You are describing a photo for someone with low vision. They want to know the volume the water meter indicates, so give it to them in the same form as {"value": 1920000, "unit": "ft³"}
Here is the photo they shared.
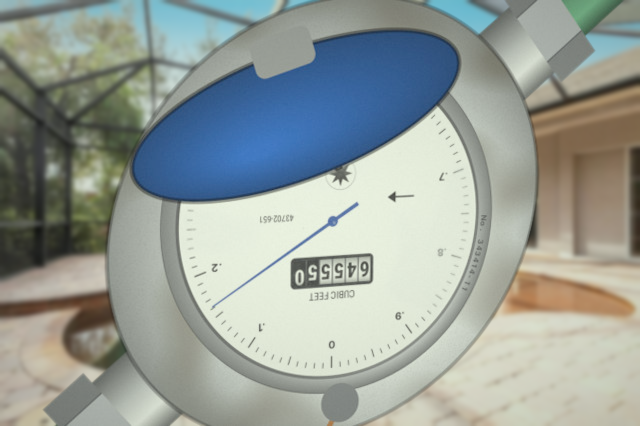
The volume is {"value": 645550.16, "unit": "ft³"}
